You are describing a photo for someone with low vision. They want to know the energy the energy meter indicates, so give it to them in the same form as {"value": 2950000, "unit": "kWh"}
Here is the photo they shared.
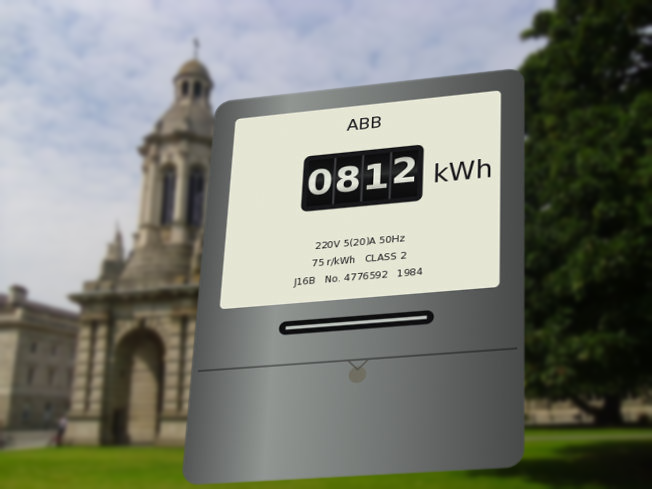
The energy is {"value": 812, "unit": "kWh"}
